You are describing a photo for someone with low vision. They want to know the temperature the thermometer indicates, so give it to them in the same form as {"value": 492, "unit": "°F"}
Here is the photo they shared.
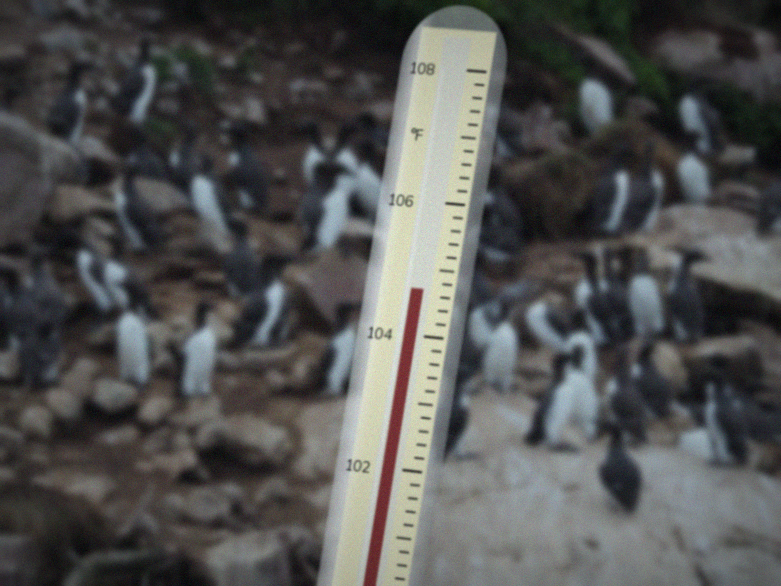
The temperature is {"value": 104.7, "unit": "°F"}
